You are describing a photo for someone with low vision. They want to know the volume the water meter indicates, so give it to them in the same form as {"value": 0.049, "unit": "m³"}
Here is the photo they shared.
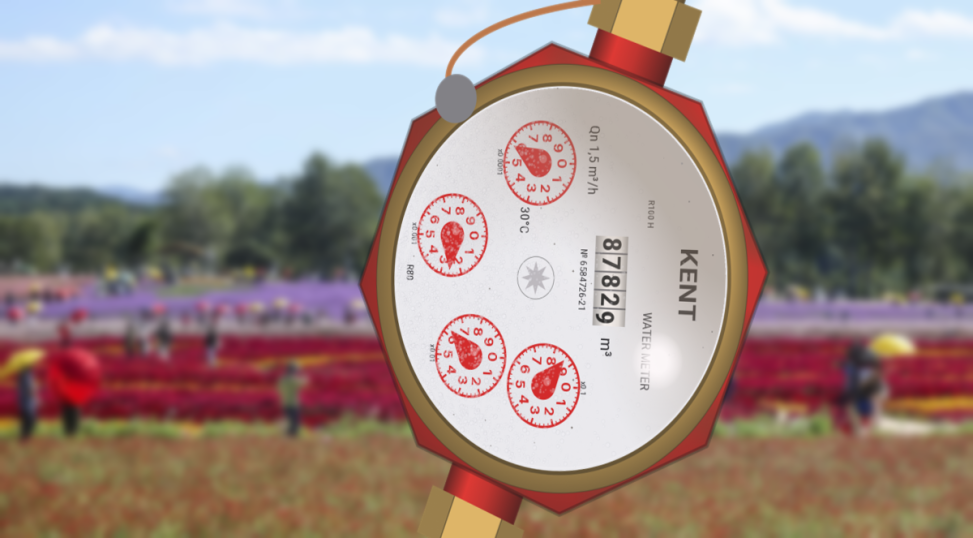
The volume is {"value": 87828.8625, "unit": "m³"}
